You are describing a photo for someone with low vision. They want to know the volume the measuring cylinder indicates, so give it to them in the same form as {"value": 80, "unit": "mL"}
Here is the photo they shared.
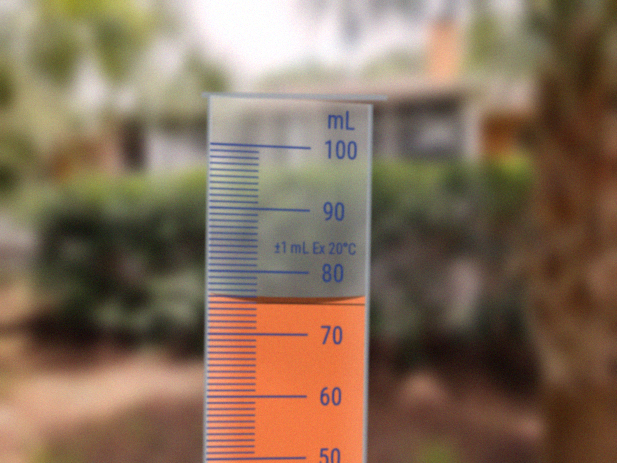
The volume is {"value": 75, "unit": "mL"}
